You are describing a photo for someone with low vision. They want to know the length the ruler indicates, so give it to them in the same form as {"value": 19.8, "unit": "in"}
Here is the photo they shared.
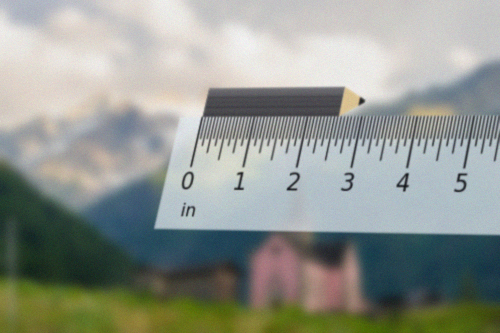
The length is {"value": 3, "unit": "in"}
